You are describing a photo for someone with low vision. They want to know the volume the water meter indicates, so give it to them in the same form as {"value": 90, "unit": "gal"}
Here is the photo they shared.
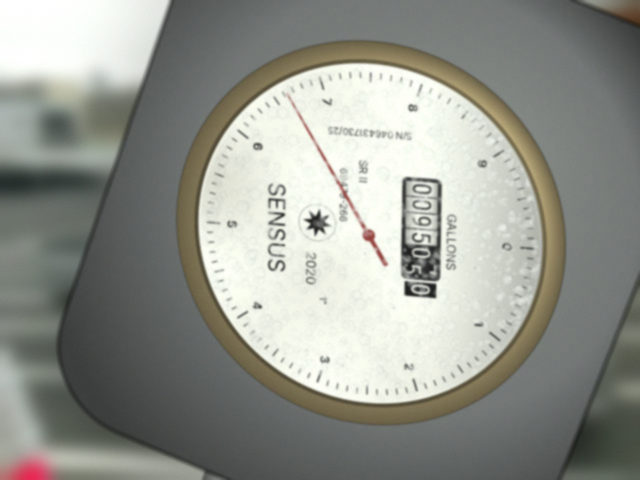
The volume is {"value": 95046.6, "unit": "gal"}
